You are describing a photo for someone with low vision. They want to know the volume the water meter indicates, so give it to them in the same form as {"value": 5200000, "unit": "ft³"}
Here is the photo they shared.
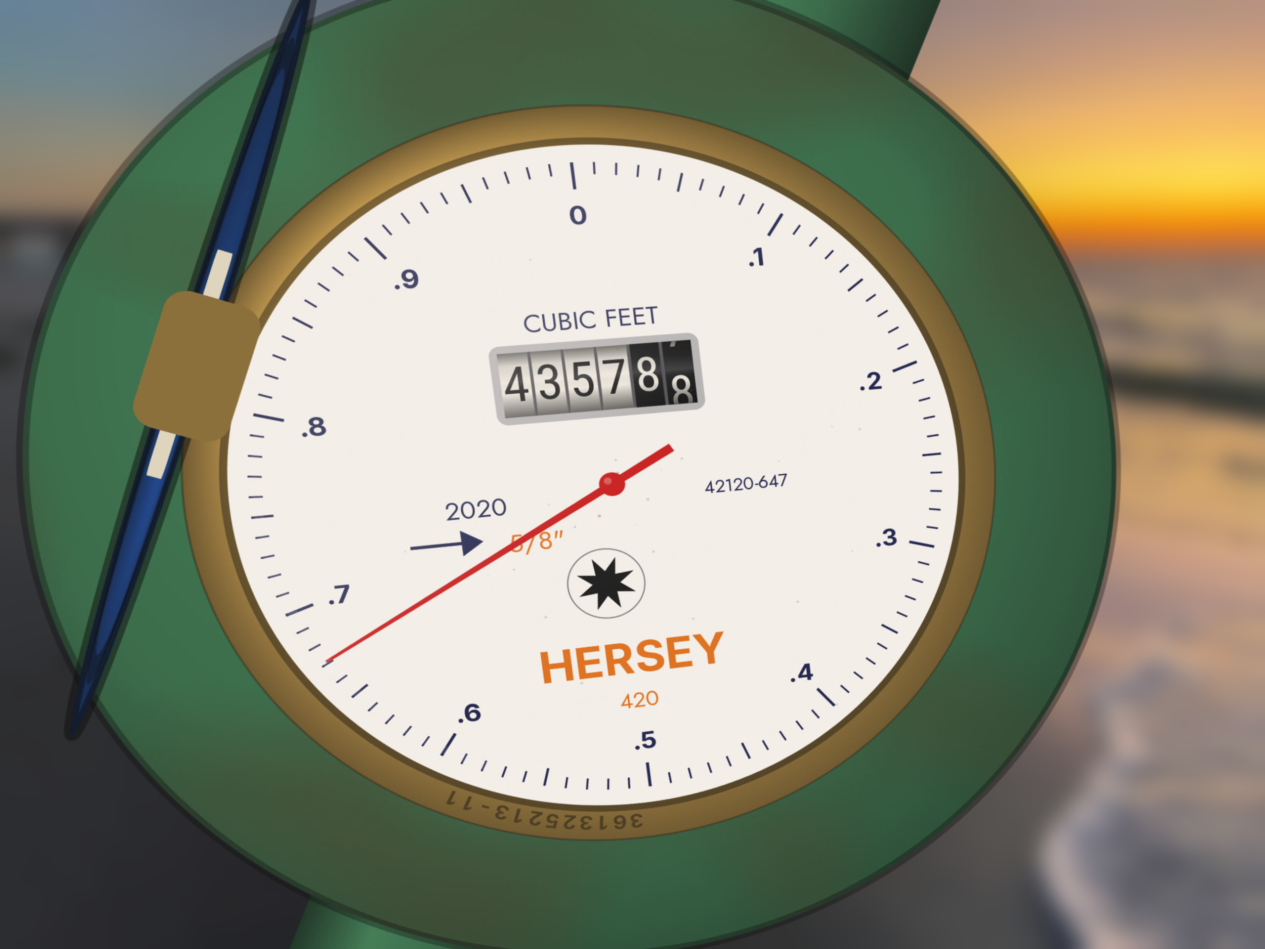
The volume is {"value": 435787.67, "unit": "ft³"}
